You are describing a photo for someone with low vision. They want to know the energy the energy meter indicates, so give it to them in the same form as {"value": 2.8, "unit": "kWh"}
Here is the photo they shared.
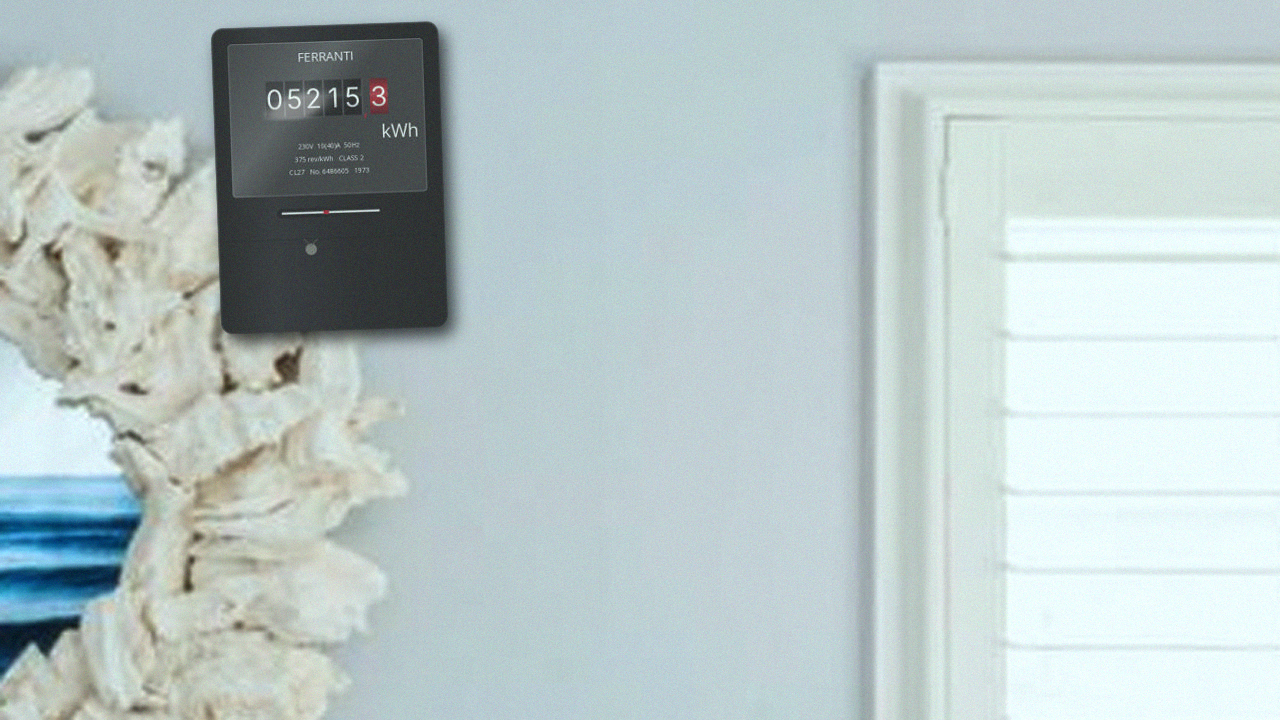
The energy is {"value": 5215.3, "unit": "kWh"}
